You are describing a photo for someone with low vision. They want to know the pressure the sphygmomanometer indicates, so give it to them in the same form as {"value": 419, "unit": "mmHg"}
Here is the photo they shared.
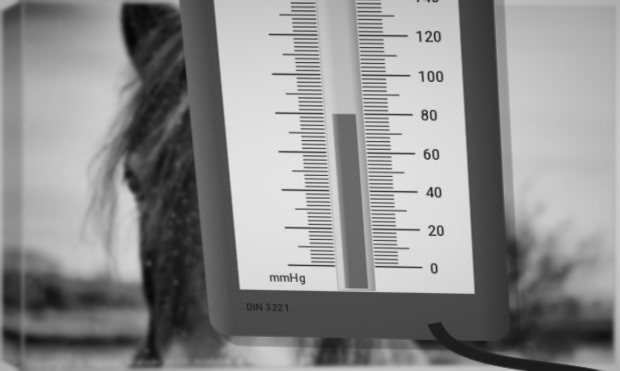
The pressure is {"value": 80, "unit": "mmHg"}
